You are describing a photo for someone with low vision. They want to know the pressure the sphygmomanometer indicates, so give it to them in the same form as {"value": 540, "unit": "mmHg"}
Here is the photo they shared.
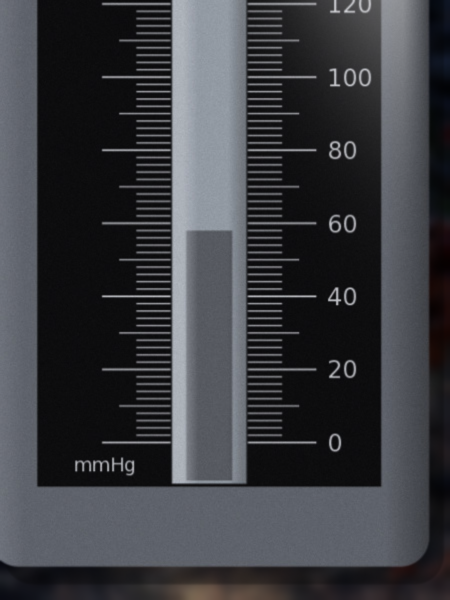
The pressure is {"value": 58, "unit": "mmHg"}
